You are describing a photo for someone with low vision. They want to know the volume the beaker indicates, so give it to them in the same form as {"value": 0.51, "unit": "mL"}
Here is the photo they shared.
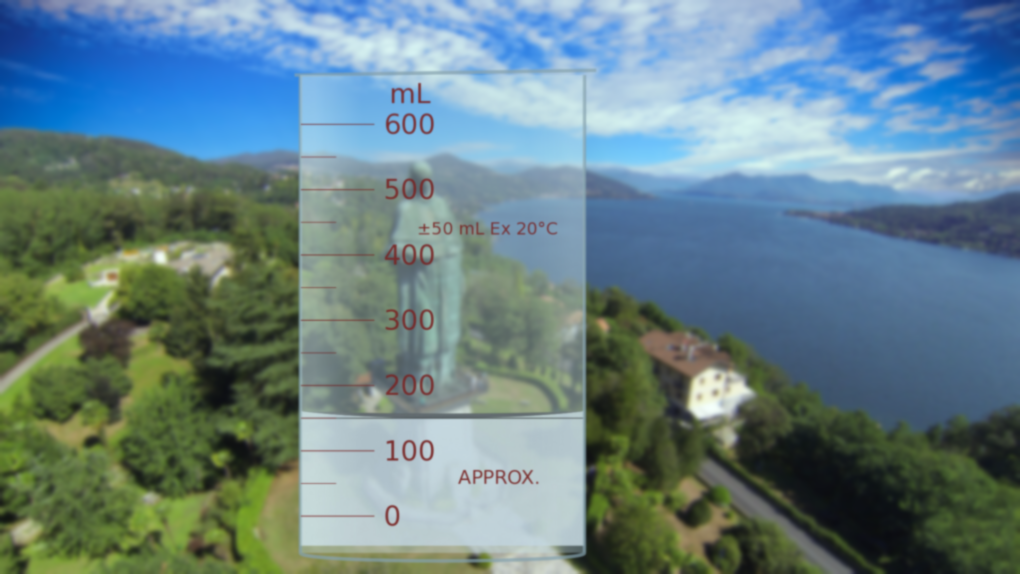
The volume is {"value": 150, "unit": "mL"}
